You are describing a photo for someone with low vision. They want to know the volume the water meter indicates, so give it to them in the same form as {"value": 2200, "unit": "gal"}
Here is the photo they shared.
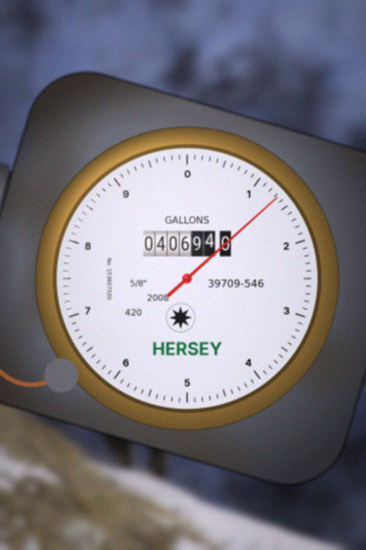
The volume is {"value": 406941.3, "unit": "gal"}
